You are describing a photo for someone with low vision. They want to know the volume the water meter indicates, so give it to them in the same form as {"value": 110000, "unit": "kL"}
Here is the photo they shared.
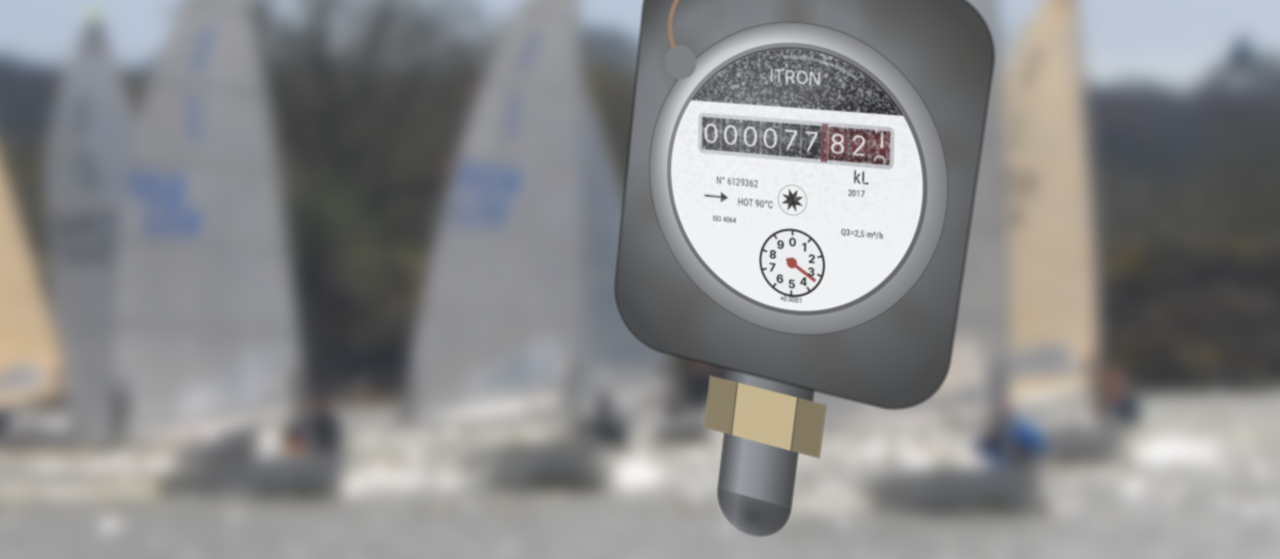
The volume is {"value": 77.8213, "unit": "kL"}
